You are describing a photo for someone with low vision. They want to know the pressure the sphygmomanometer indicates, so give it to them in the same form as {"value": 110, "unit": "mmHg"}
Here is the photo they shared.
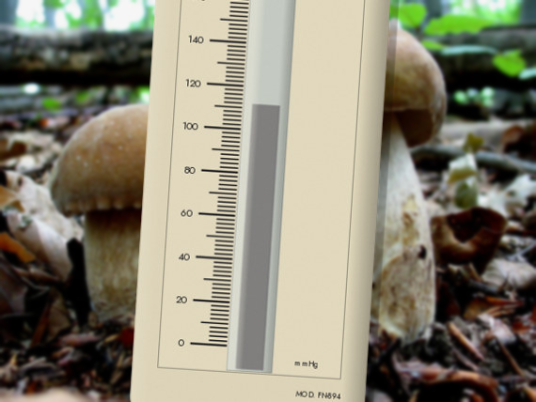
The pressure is {"value": 112, "unit": "mmHg"}
